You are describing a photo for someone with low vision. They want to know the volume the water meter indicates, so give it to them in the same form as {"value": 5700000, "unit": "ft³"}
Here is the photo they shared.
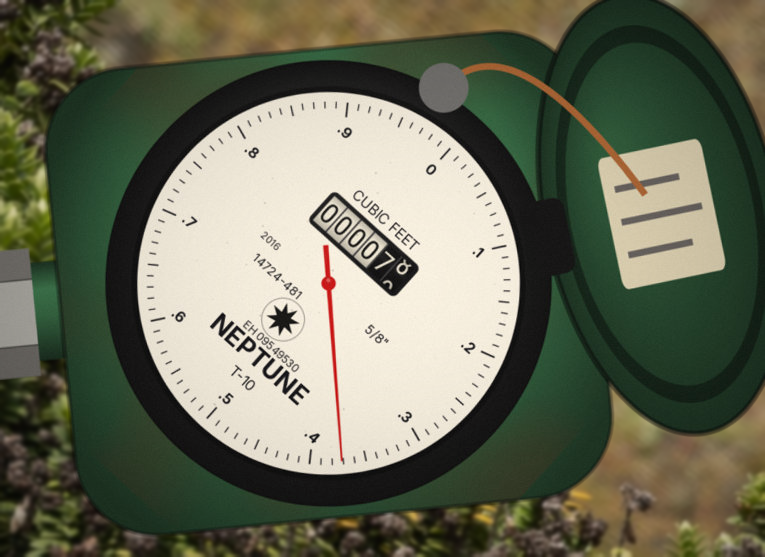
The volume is {"value": 78.37, "unit": "ft³"}
